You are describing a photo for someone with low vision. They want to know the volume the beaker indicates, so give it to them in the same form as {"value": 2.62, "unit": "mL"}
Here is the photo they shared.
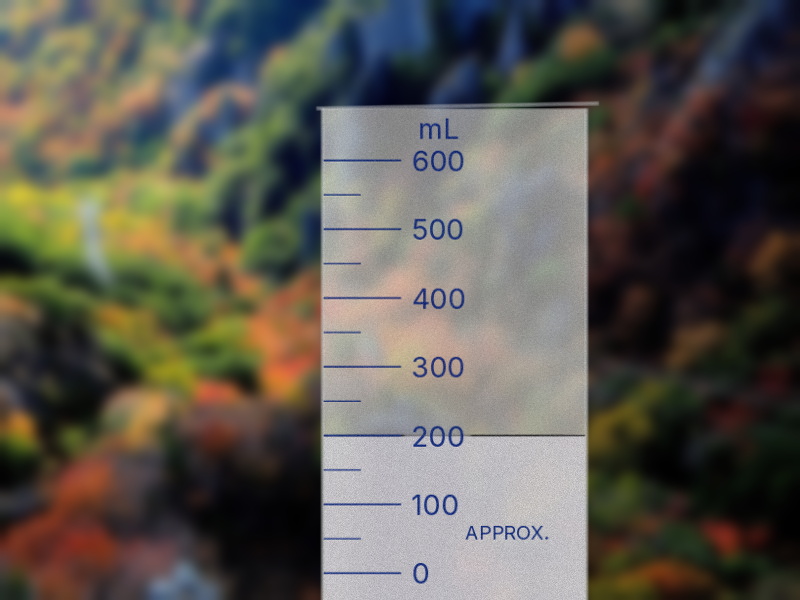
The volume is {"value": 200, "unit": "mL"}
